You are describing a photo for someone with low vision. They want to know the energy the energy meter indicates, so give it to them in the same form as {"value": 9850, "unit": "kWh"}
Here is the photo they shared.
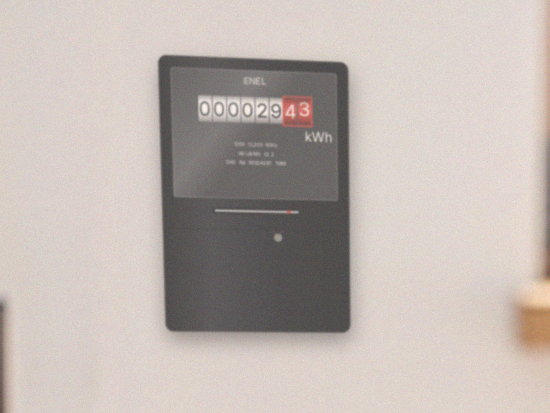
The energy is {"value": 29.43, "unit": "kWh"}
